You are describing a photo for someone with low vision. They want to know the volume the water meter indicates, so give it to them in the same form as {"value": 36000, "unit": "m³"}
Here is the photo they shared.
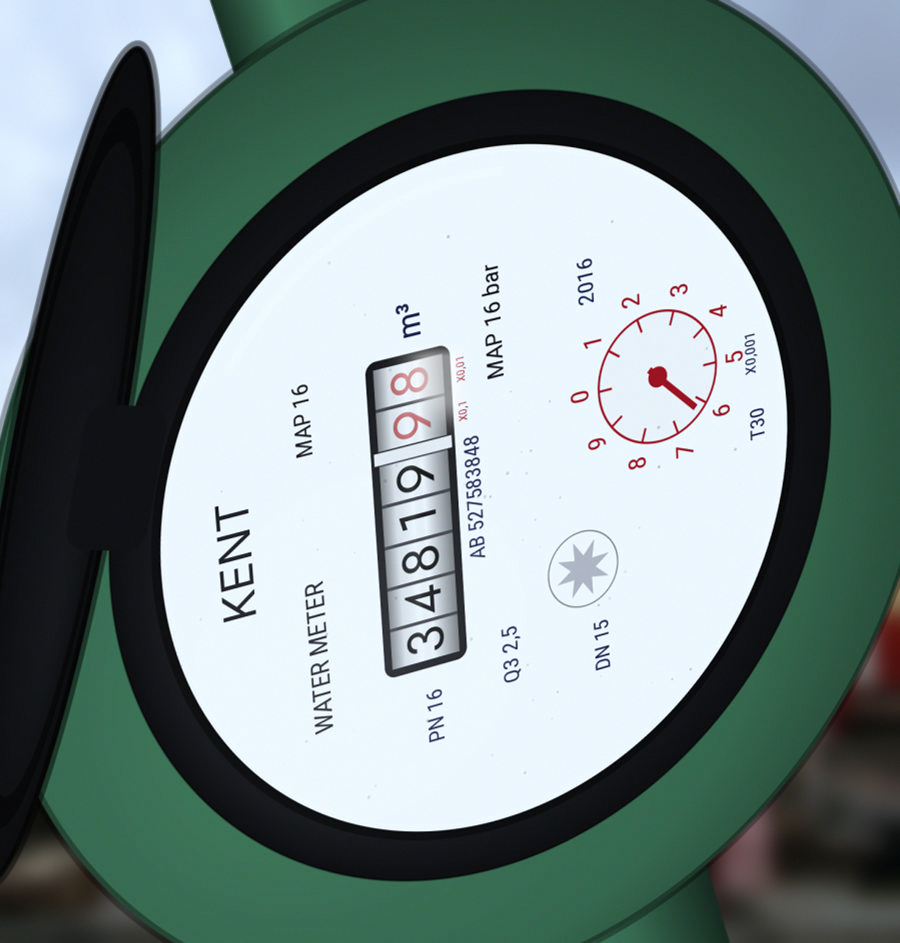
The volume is {"value": 34819.986, "unit": "m³"}
